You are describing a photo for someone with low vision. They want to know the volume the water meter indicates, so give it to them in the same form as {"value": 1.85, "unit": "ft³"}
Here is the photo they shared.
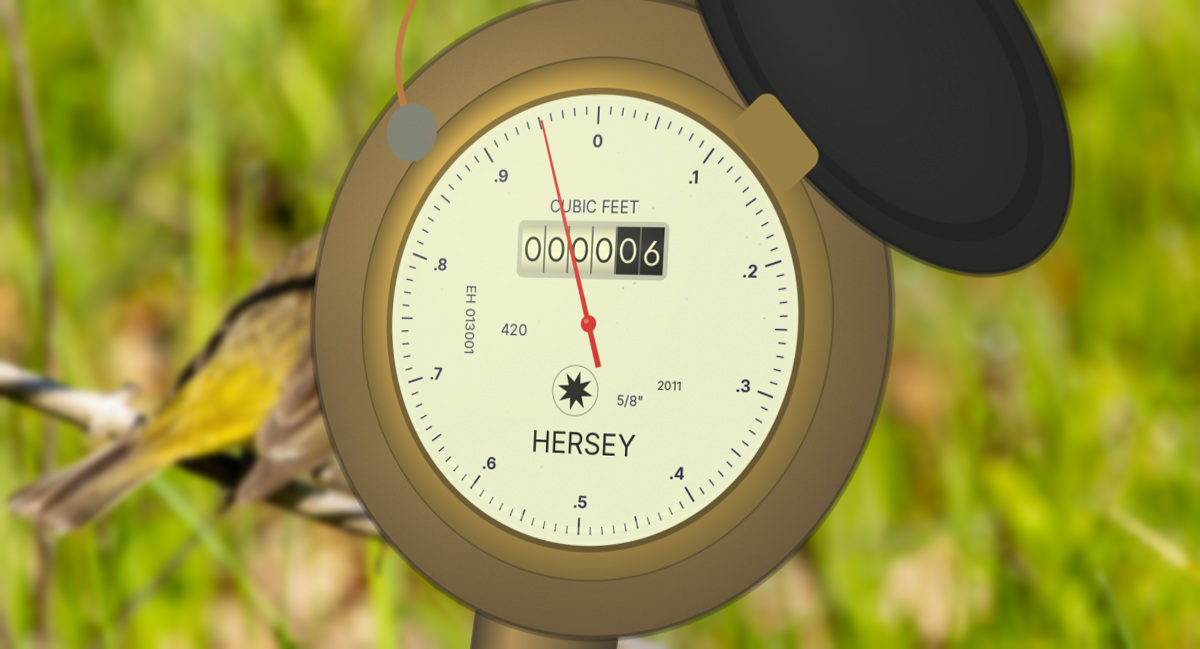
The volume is {"value": 5.95, "unit": "ft³"}
